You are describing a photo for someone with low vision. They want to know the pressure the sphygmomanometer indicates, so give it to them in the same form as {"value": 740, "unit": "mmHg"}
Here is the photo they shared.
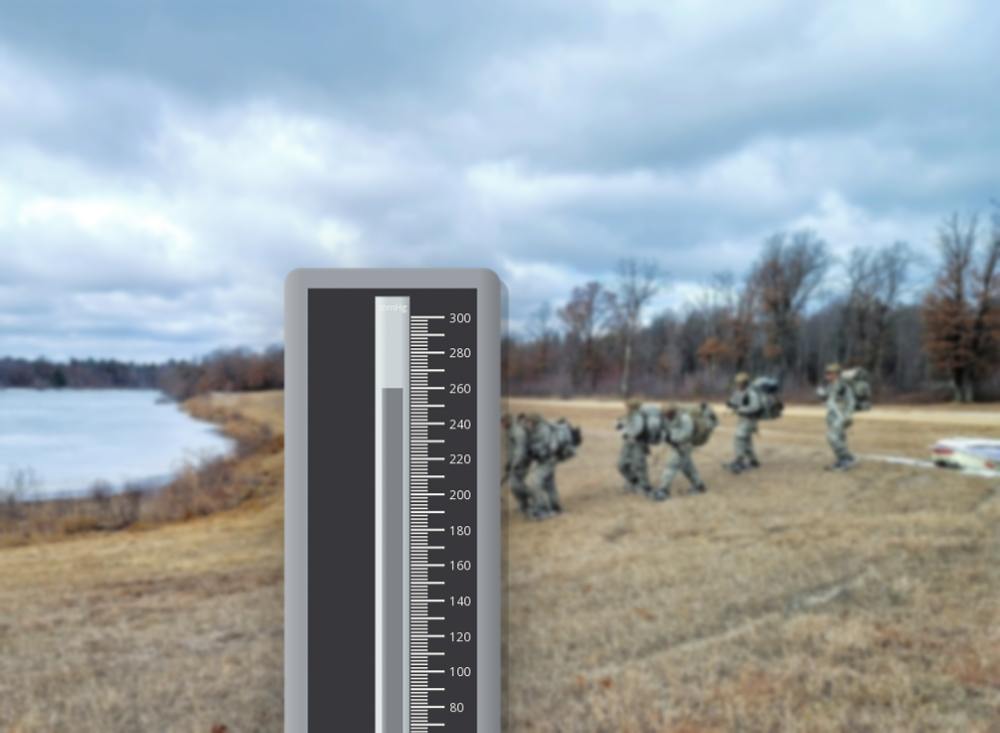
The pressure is {"value": 260, "unit": "mmHg"}
